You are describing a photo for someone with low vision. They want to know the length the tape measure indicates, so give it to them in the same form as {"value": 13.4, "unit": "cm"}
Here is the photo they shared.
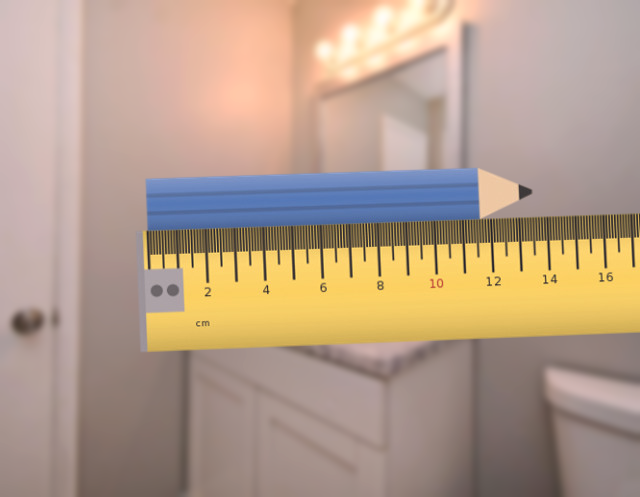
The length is {"value": 13.5, "unit": "cm"}
